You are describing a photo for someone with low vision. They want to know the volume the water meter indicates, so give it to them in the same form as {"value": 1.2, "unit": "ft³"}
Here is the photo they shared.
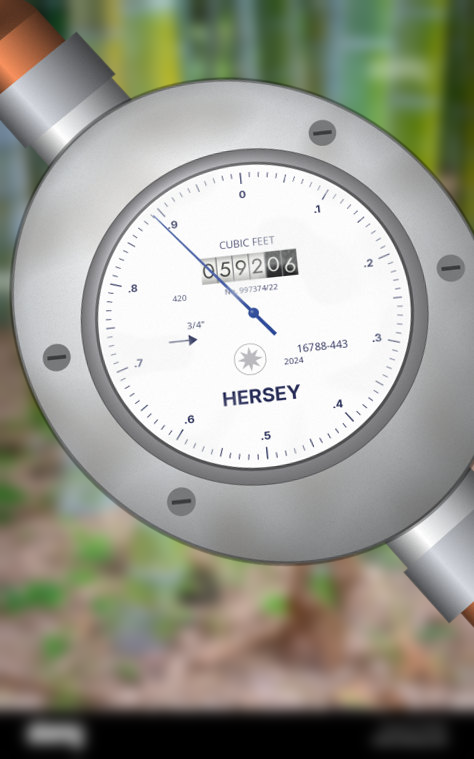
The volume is {"value": 59205.89, "unit": "ft³"}
